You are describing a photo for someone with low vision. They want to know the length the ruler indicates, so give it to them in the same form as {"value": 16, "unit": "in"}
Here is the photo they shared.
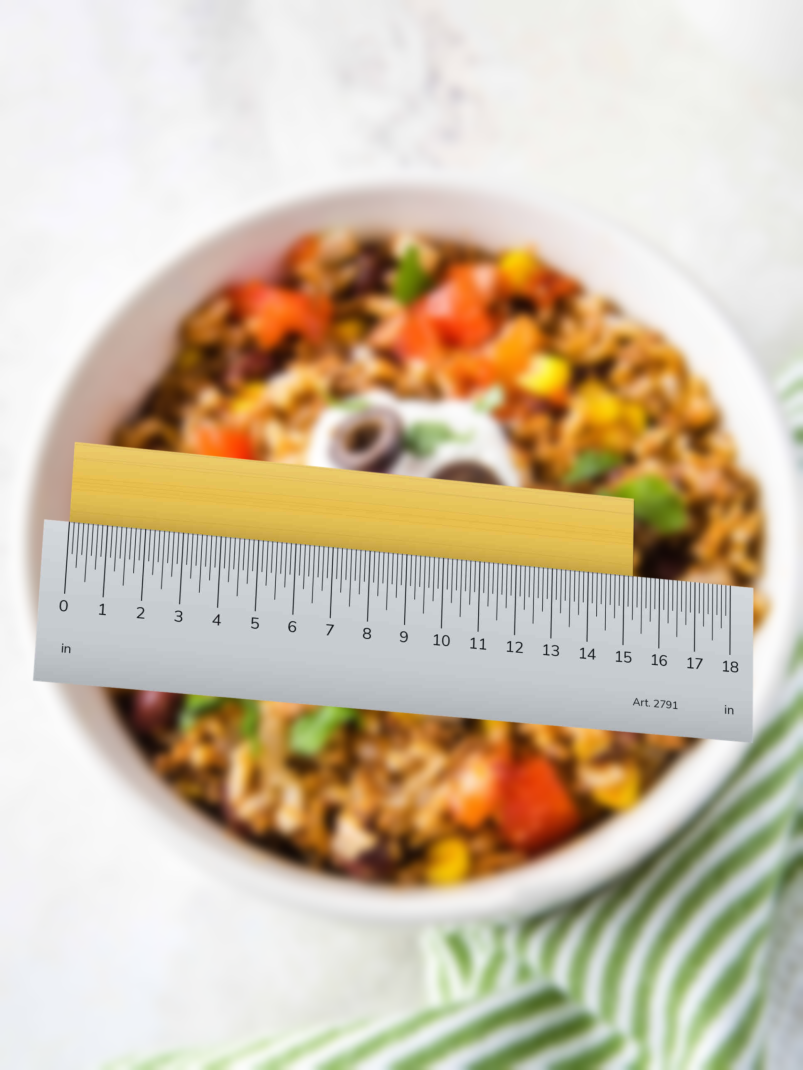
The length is {"value": 15.25, "unit": "in"}
